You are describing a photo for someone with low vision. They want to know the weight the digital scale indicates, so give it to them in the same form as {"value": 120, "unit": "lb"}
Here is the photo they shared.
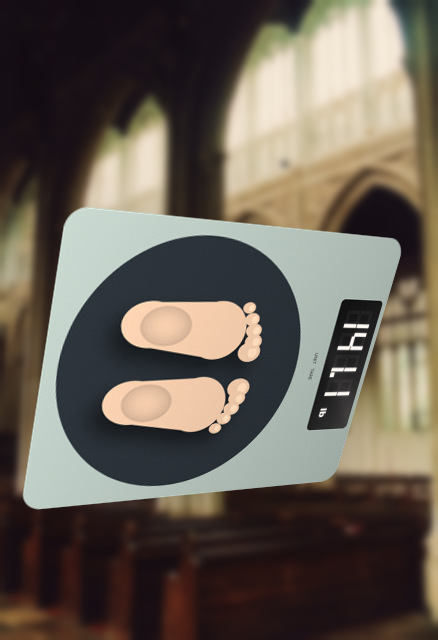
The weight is {"value": 141.1, "unit": "lb"}
